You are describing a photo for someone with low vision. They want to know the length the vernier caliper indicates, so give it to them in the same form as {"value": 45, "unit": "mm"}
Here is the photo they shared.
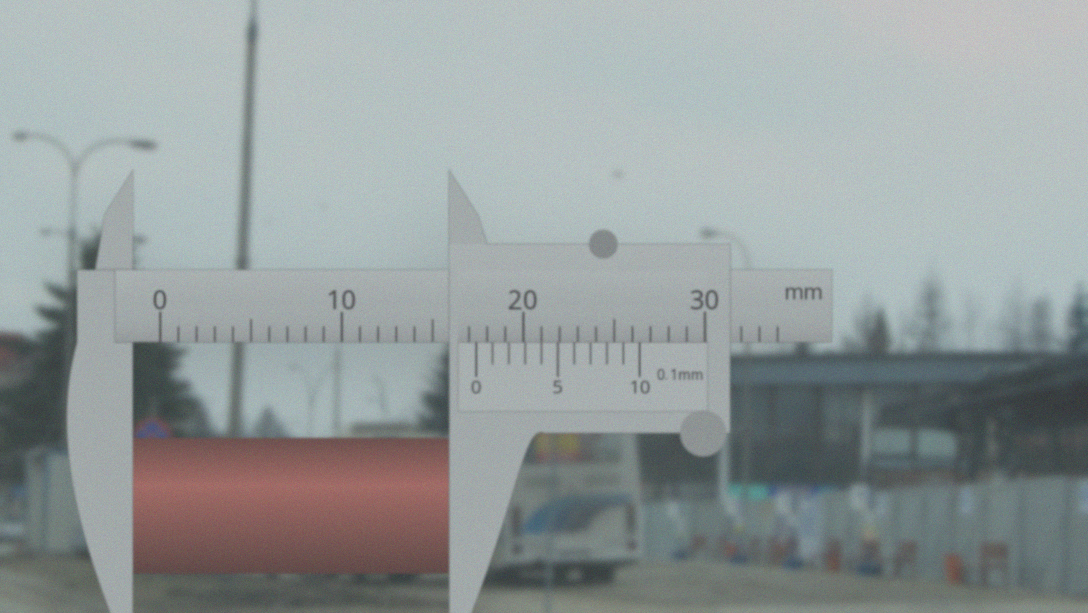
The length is {"value": 17.4, "unit": "mm"}
